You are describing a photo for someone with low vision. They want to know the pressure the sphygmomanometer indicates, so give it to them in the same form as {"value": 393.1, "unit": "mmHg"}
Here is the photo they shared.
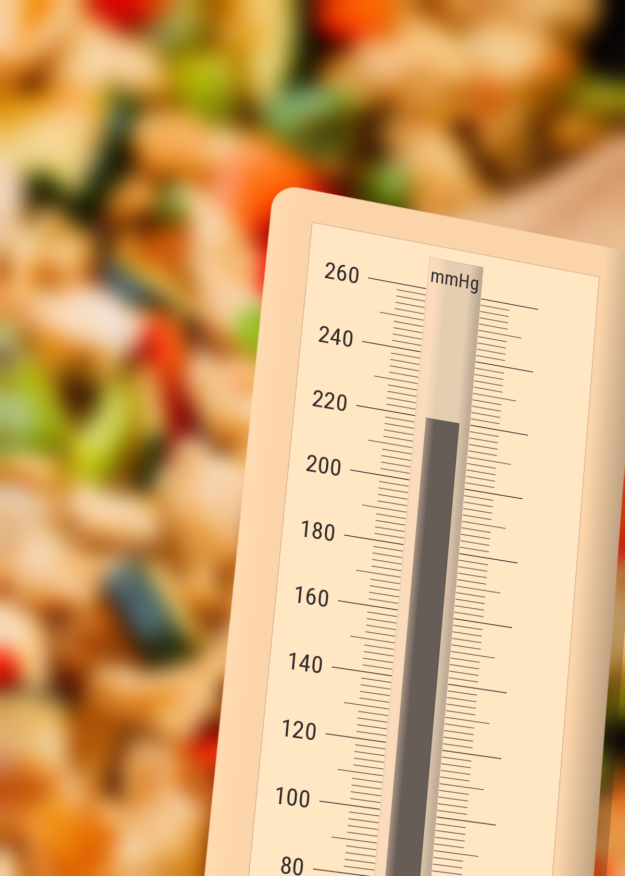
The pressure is {"value": 220, "unit": "mmHg"}
